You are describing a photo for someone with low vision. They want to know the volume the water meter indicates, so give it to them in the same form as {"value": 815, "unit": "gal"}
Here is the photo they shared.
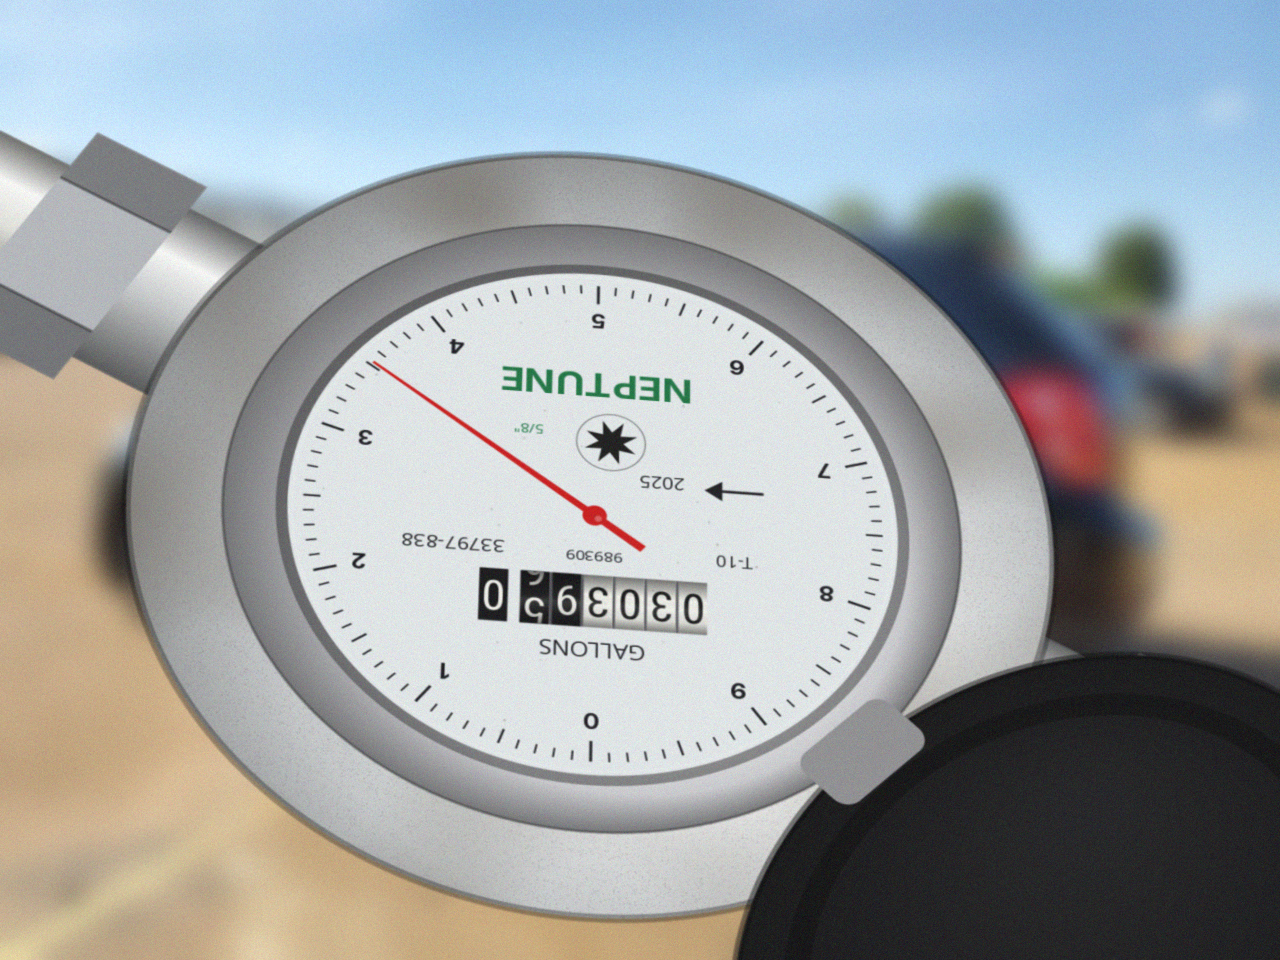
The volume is {"value": 303953.5, "unit": "gal"}
